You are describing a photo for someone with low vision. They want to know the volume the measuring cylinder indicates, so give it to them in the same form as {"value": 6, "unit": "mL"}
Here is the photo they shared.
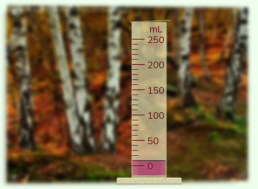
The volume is {"value": 10, "unit": "mL"}
